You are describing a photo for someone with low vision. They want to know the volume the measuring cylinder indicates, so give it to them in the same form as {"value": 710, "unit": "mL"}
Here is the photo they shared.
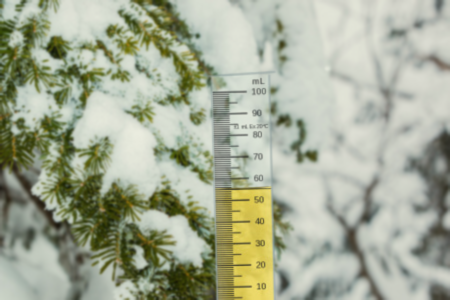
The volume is {"value": 55, "unit": "mL"}
